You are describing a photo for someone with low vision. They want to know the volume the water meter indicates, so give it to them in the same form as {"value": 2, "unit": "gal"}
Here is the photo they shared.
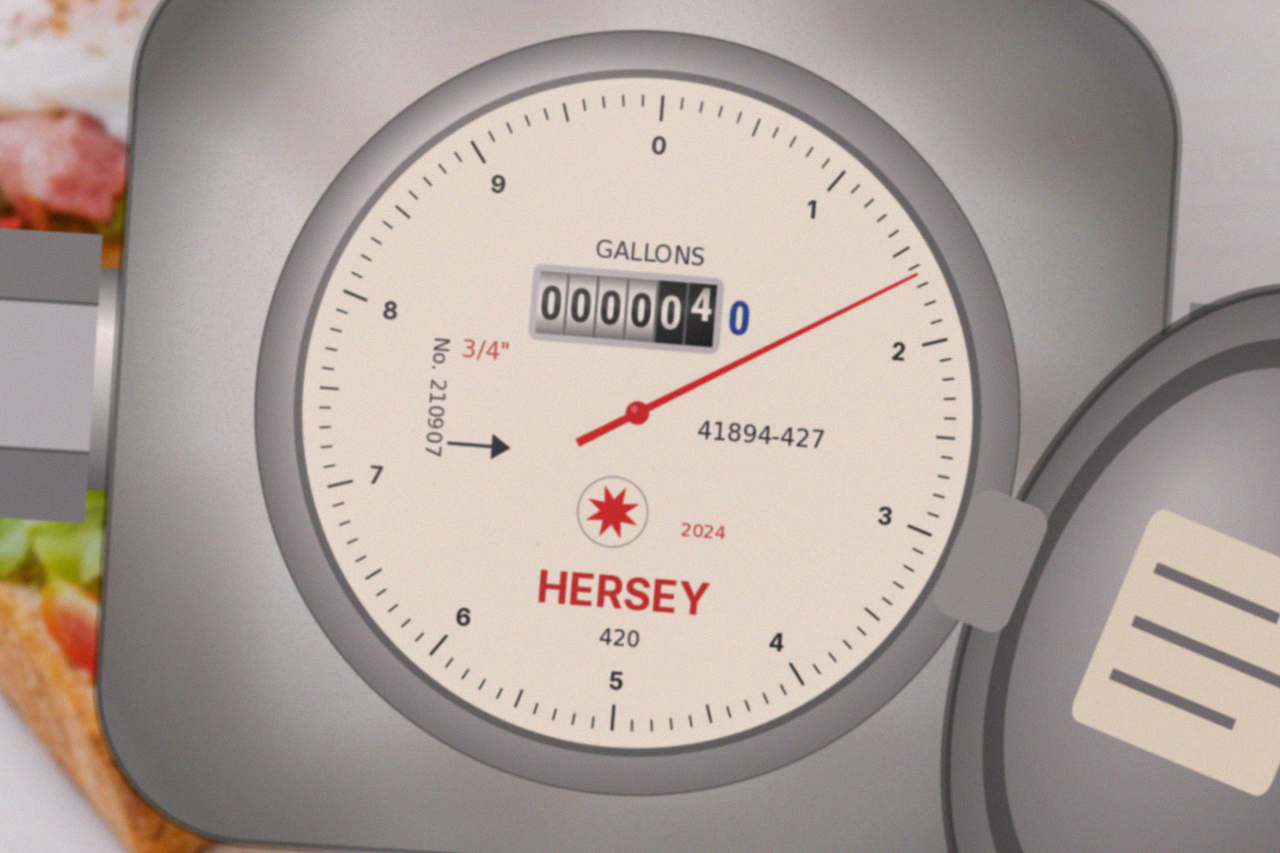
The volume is {"value": 41.6, "unit": "gal"}
